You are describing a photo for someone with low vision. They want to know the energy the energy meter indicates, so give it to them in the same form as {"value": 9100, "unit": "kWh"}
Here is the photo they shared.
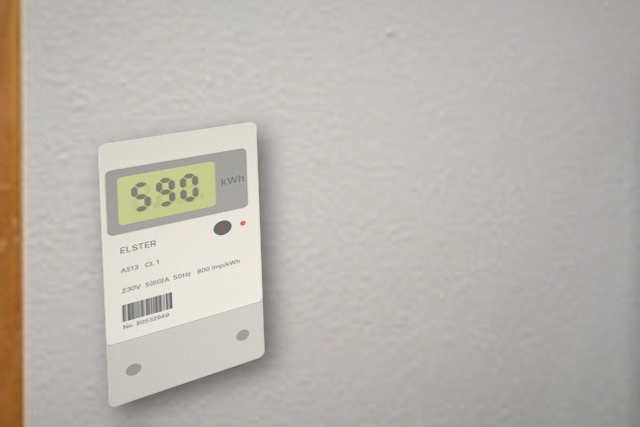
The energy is {"value": 590, "unit": "kWh"}
